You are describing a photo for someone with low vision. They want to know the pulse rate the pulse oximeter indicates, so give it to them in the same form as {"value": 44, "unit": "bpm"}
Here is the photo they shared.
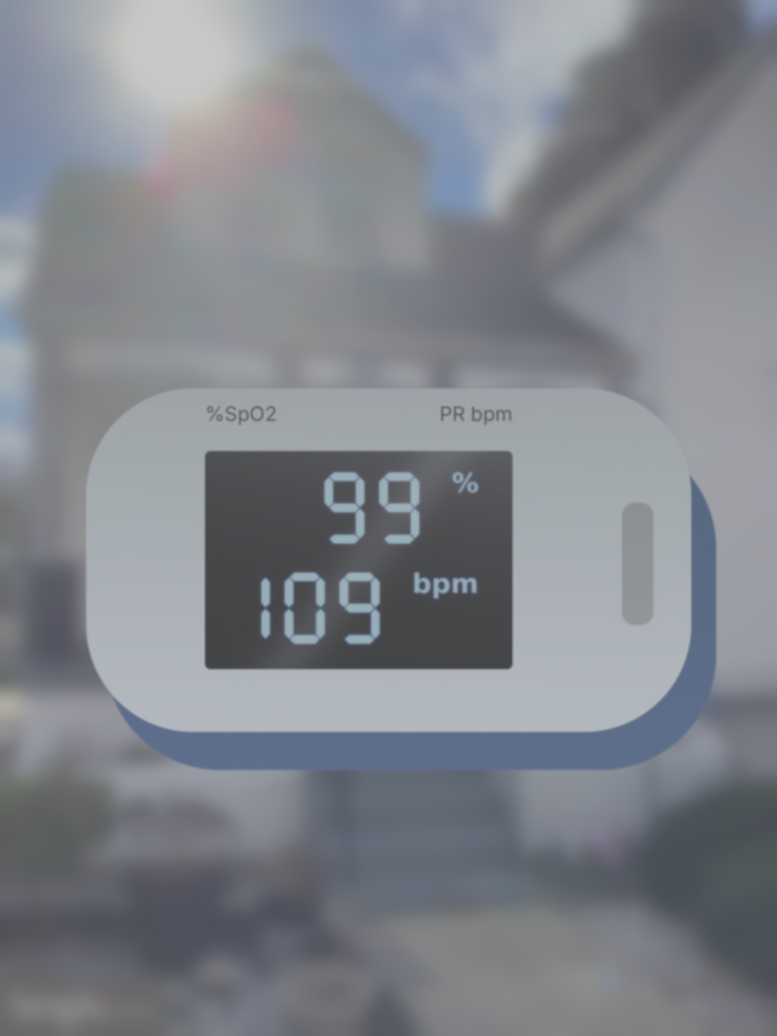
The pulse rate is {"value": 109, "unit": "bpm"}
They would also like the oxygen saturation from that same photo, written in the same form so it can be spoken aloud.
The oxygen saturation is {"value": 99, "unit": "%"}
